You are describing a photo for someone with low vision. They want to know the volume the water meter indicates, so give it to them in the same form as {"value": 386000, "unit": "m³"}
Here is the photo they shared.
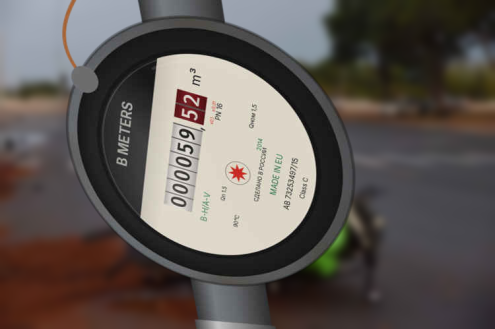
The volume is {"value": 59.52, "unit": "m³"}
